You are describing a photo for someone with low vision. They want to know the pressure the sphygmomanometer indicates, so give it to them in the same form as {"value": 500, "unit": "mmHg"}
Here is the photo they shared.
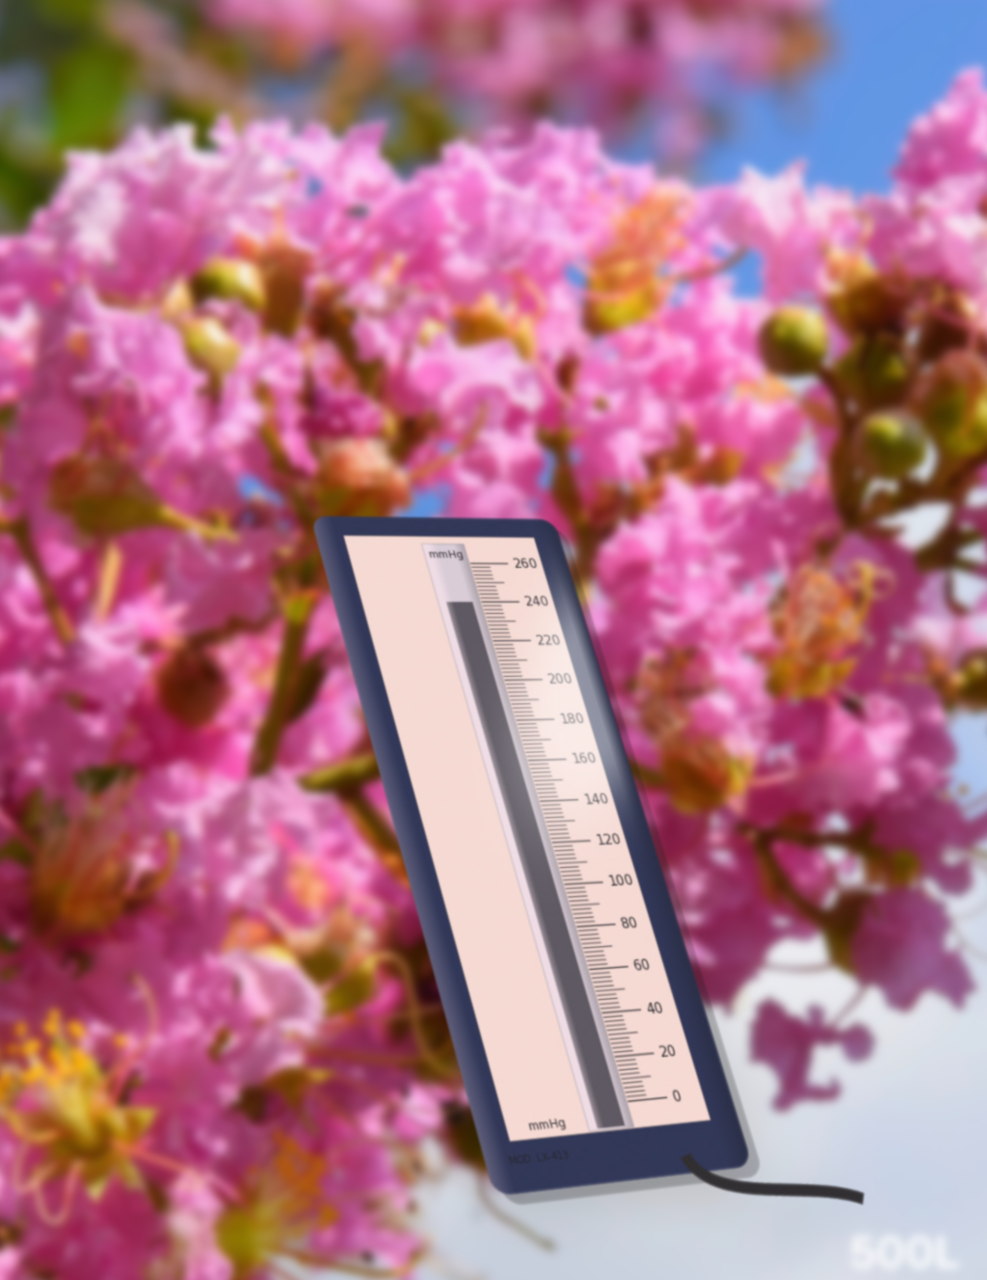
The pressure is {"value": 240, "unit": "mmHg"}
